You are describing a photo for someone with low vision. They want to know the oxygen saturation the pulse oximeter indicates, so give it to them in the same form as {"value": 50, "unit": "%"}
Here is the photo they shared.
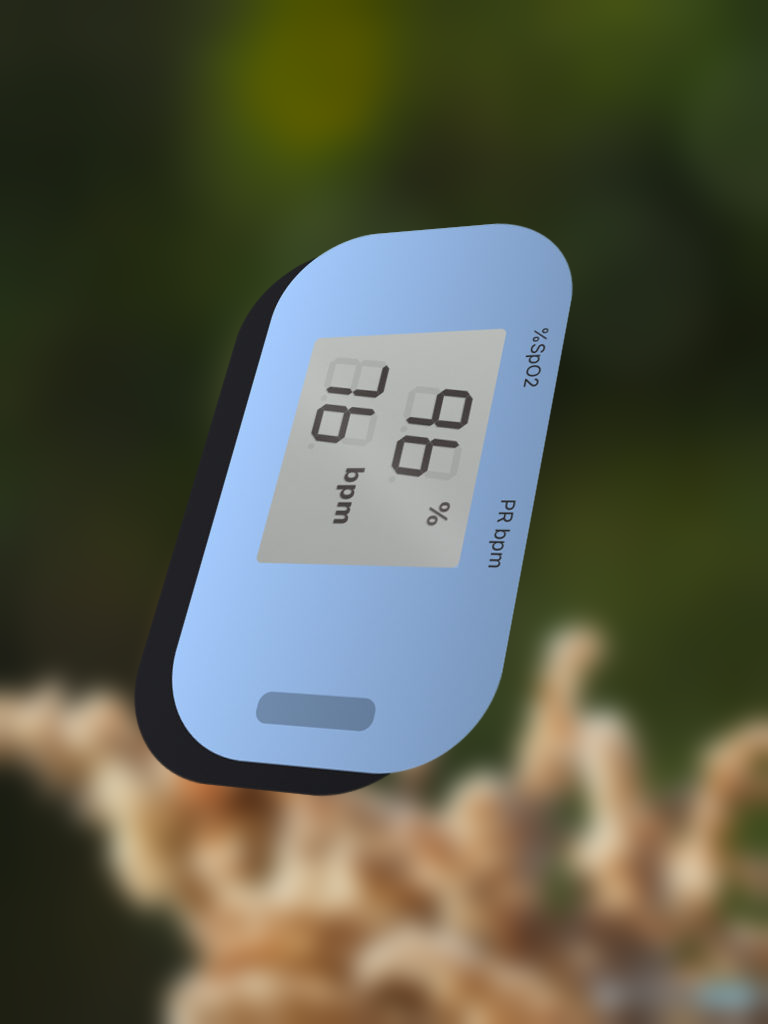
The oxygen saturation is {"value": 96, "unit": "%"}
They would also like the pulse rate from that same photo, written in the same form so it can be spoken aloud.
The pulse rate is {"value": 76, "unit": "bpm"}
